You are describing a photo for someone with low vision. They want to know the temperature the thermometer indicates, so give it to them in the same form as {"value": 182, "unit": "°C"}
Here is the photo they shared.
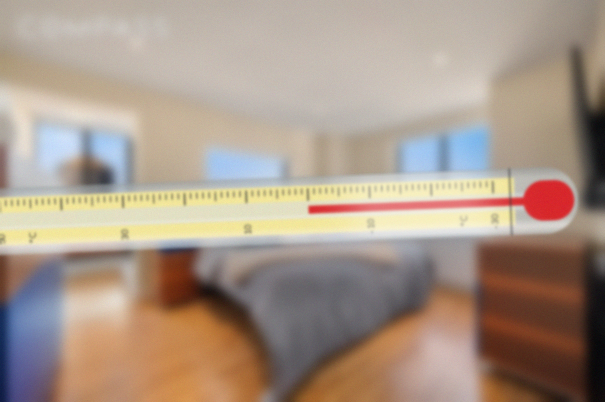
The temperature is {"value": 0, "unit": "°C"}
